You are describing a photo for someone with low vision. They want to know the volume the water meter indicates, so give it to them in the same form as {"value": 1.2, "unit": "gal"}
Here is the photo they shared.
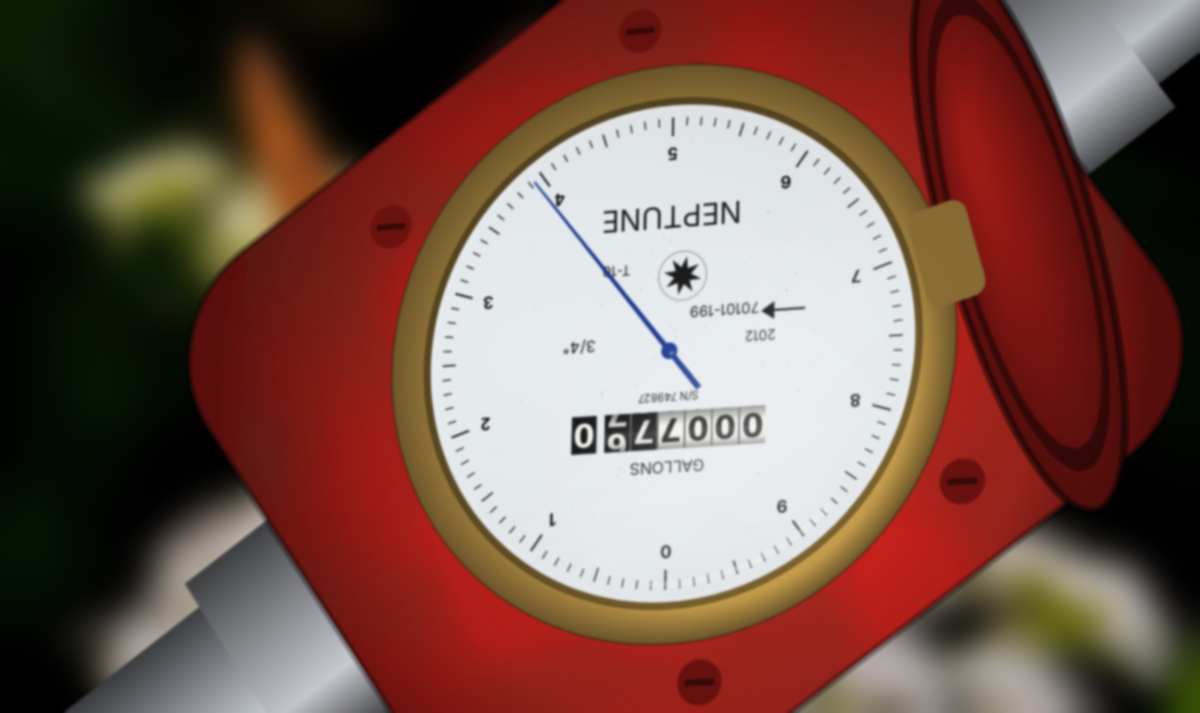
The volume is {"value": 7763.9, "unit": "gal"}
